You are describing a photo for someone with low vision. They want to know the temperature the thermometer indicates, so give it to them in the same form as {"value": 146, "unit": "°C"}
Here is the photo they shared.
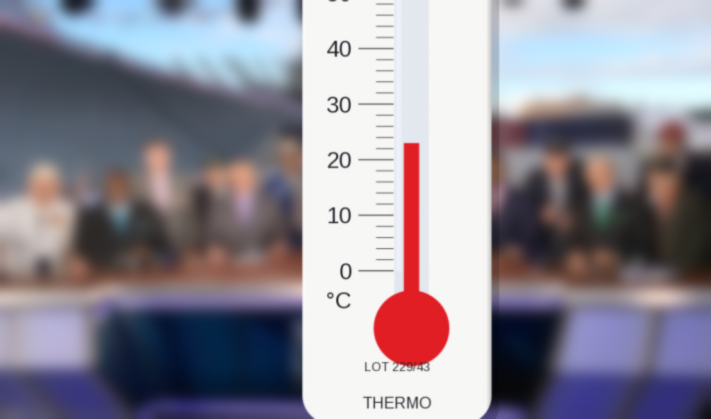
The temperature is {"value": 23, "unit": "°C"}
